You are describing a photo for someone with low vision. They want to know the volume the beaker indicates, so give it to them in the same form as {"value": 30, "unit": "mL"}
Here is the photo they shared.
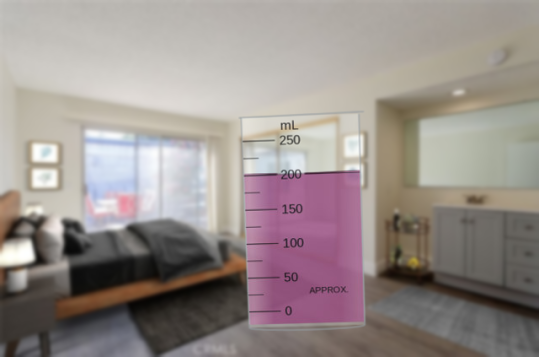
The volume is {"value": 200, "unit": "mL"}
